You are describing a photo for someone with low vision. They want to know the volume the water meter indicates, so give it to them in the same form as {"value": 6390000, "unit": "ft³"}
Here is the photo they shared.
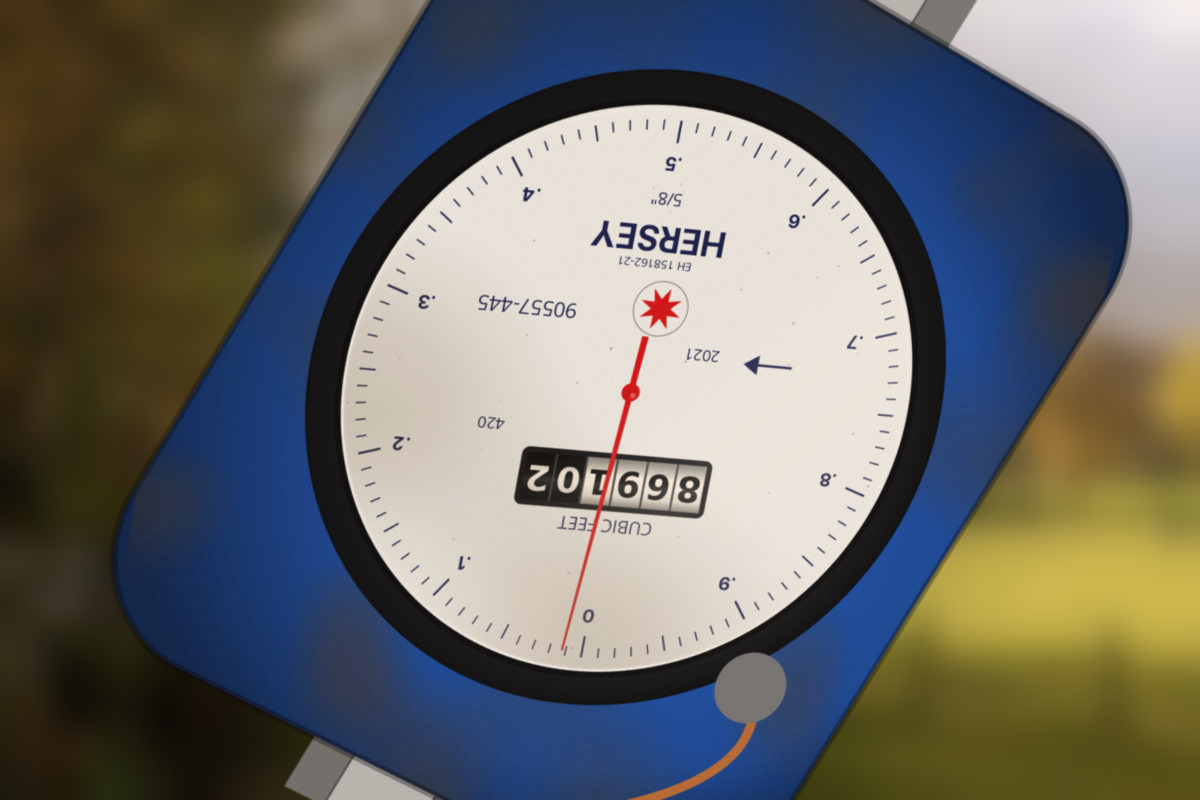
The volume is {"value": 869102.01, "unit": "ft³"}
